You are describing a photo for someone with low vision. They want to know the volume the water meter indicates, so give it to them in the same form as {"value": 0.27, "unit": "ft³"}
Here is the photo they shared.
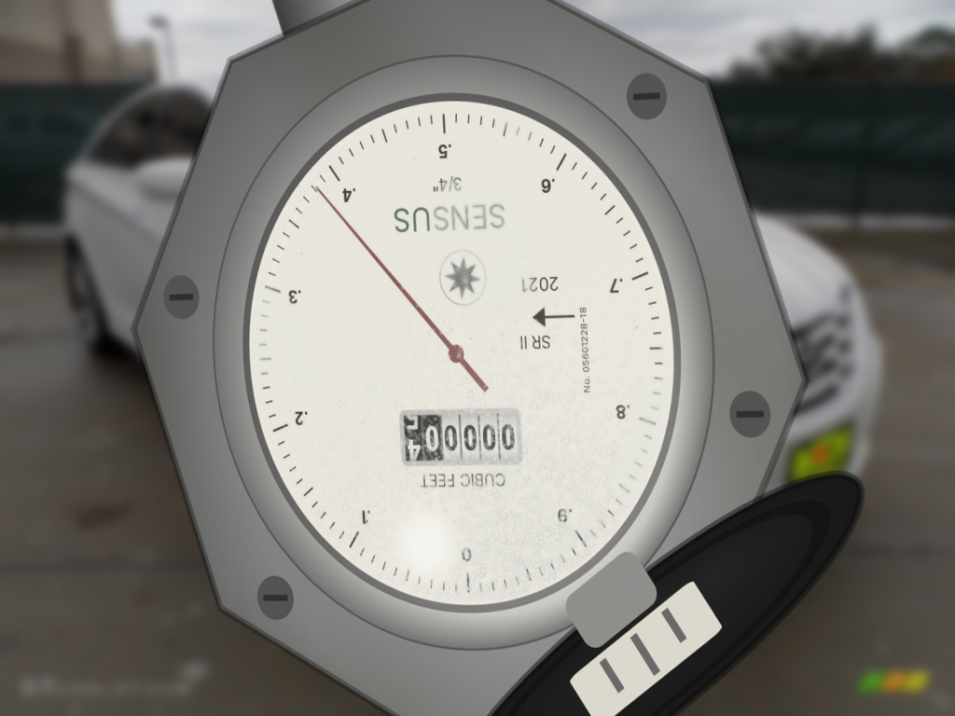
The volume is {"value": 4.38, "unit": "ft³"}
